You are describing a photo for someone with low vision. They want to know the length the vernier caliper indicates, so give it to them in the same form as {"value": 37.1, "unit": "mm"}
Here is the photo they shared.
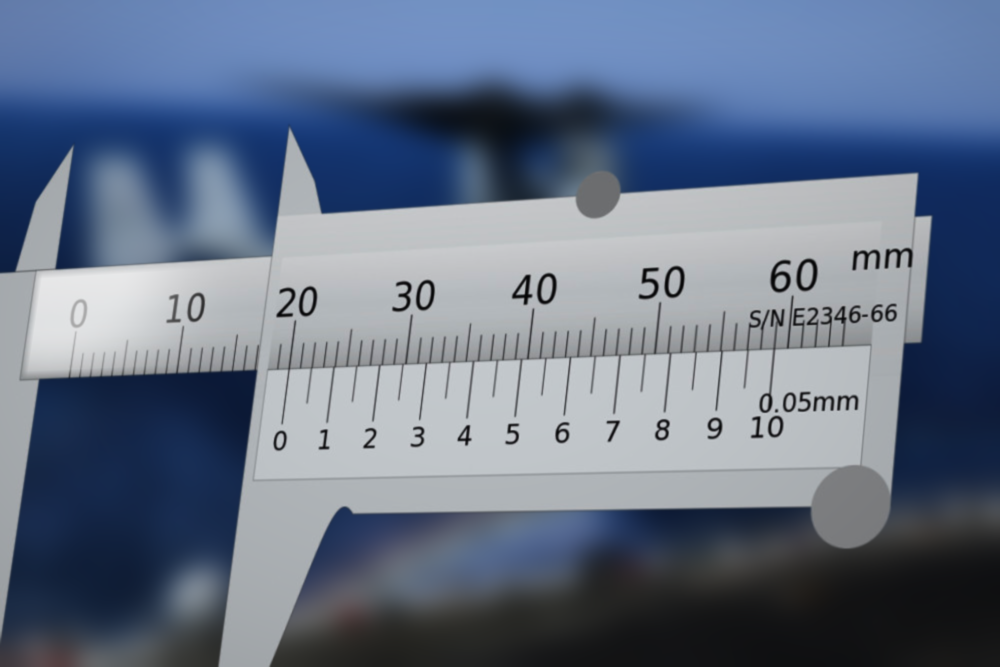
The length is {"value": 20.0, "unit": "mm"}
